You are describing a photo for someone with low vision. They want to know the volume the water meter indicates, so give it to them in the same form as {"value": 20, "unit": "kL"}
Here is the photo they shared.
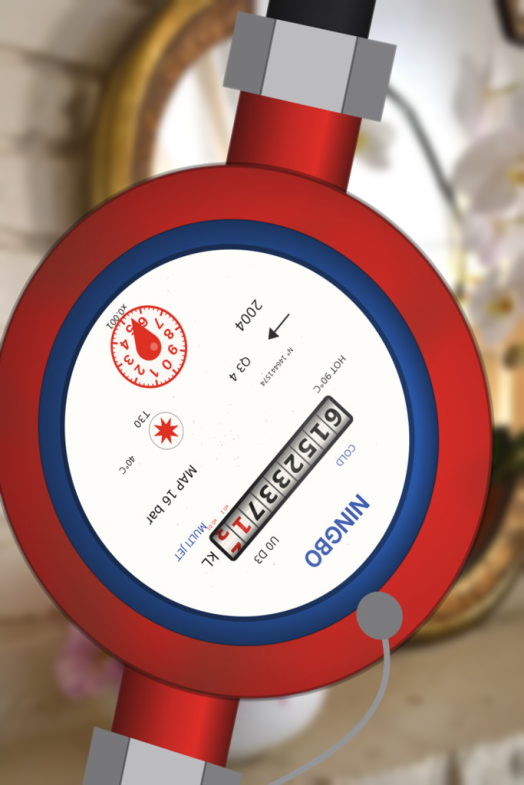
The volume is {"value": 6152337.125, "unit": "kL"}
